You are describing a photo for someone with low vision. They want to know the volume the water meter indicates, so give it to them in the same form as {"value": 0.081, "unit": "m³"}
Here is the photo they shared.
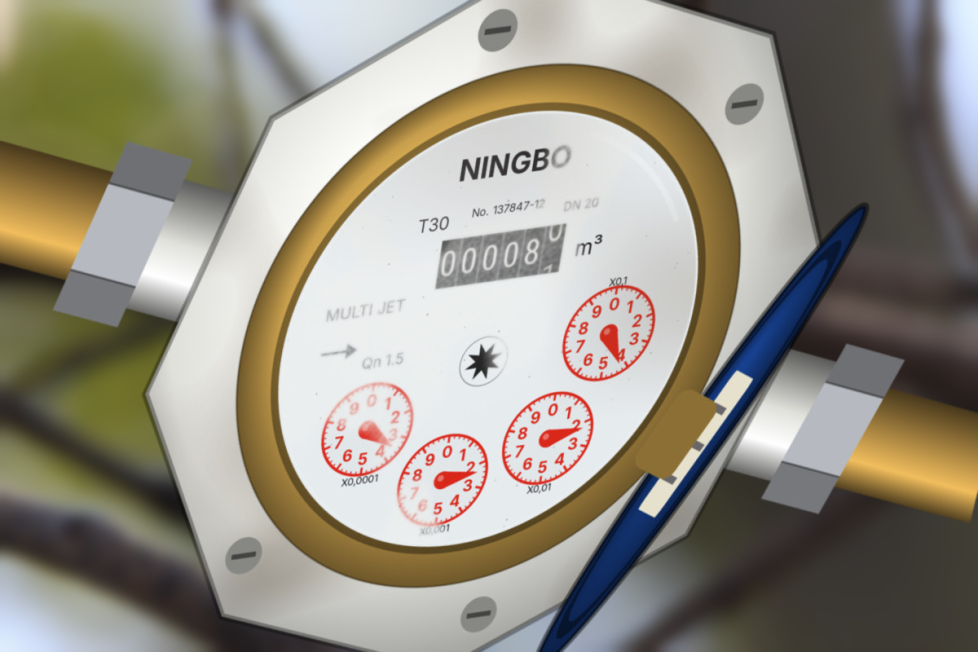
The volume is {"value": 80.4223, "unit": "m³"}
